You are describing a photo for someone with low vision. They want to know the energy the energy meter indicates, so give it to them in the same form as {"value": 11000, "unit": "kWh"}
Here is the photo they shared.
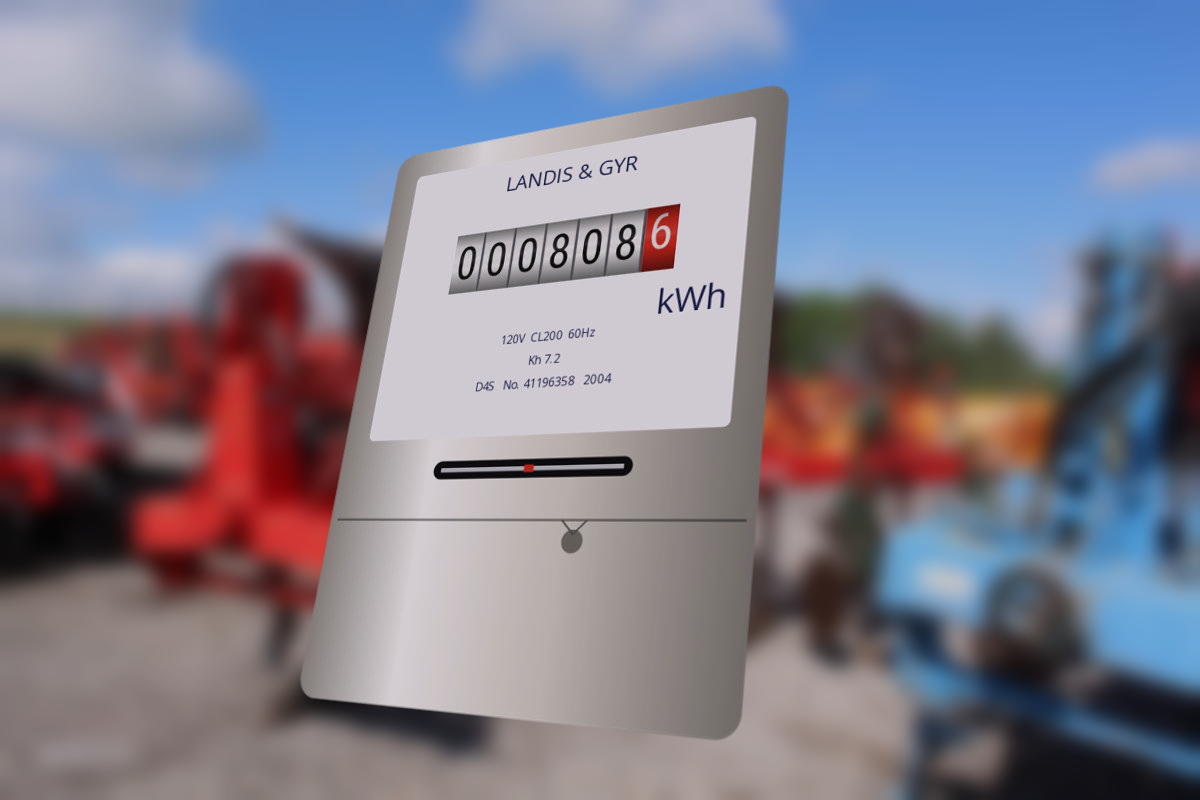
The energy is {"value": 808.6, "unit": "kWh"}
